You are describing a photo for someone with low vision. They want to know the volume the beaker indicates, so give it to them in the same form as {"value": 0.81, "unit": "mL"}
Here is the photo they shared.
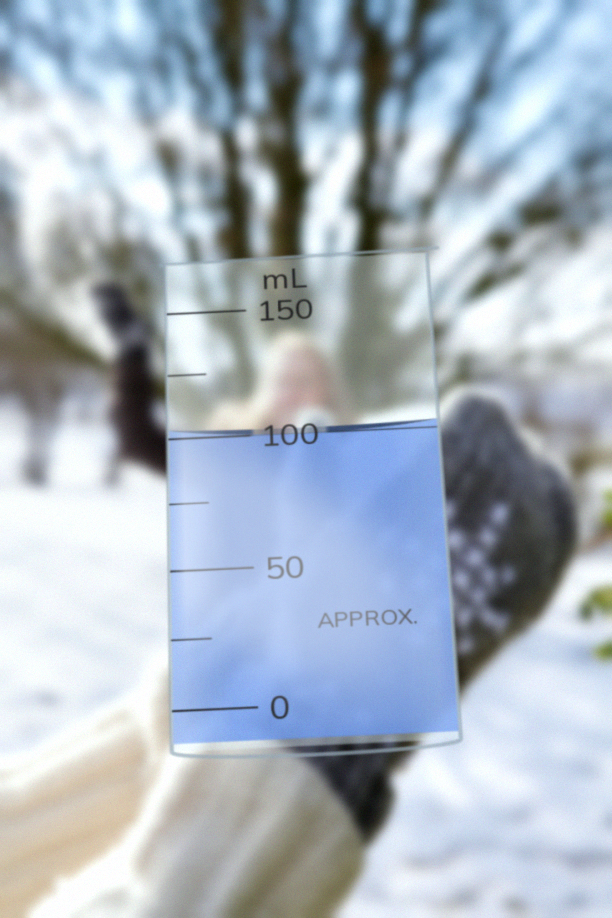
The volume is {"value": 100, "unit": "mL"}
